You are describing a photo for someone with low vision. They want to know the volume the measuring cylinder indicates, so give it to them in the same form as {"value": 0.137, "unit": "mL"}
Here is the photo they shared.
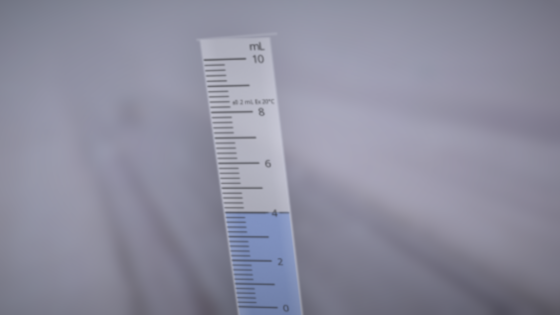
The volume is {"value": 4, "unit": "mL"}
